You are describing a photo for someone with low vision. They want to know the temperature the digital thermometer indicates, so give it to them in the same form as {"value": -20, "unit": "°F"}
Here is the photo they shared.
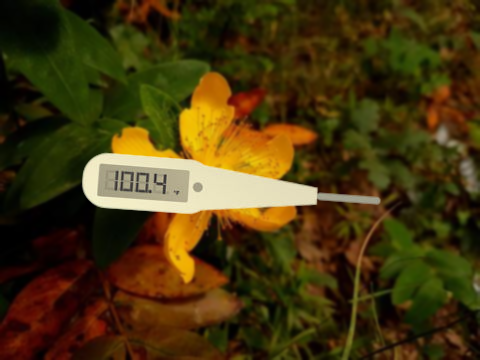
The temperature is {"value": 100.4, "unit": "°F"}
